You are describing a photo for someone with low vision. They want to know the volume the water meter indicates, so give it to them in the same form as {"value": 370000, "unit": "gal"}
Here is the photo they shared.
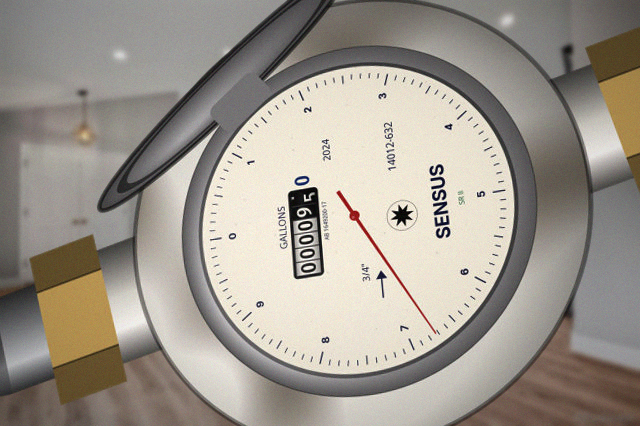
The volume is {"value": 946.7, "unit": "gal"}
